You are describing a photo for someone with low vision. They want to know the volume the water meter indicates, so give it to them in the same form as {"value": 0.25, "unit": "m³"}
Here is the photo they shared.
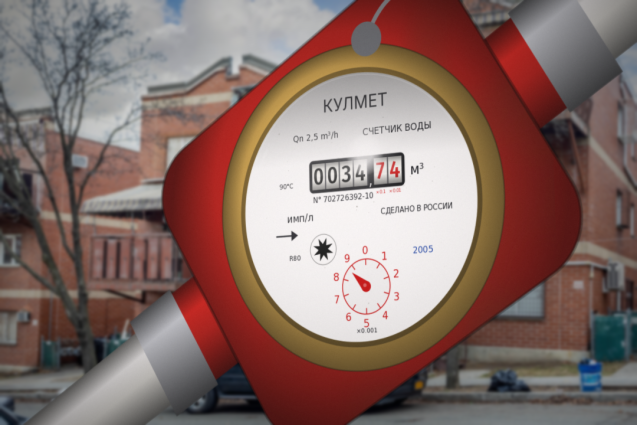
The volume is {"value": 34.748, "unit": "m³"}
